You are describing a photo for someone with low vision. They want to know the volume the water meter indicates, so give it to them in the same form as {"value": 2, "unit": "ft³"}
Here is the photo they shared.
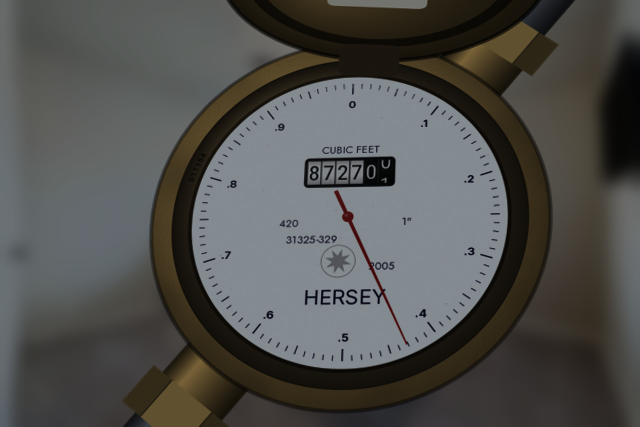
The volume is {"value": 872700.43, "unit": "ft³"}
